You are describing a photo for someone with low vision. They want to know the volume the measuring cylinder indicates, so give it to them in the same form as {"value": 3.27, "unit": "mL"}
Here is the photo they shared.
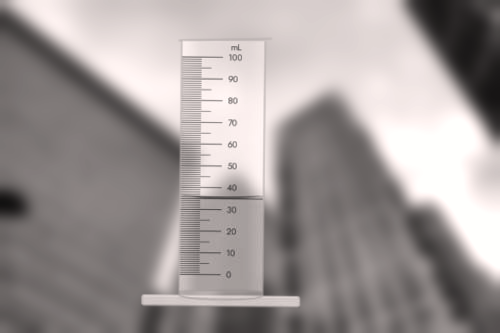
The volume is {"value": 35, "unit": "mL"}
